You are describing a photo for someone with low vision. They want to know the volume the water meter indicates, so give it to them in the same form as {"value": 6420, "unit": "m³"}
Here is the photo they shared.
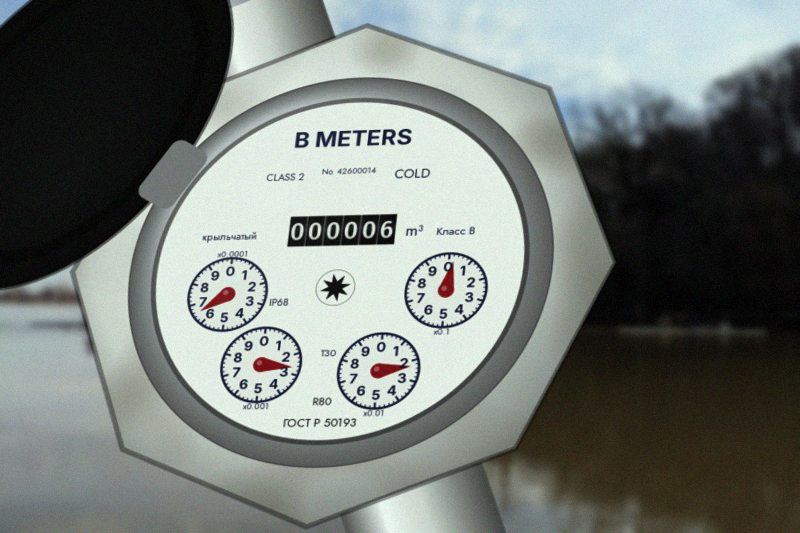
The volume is {"value": 6.0226, "unit": "m³"}
